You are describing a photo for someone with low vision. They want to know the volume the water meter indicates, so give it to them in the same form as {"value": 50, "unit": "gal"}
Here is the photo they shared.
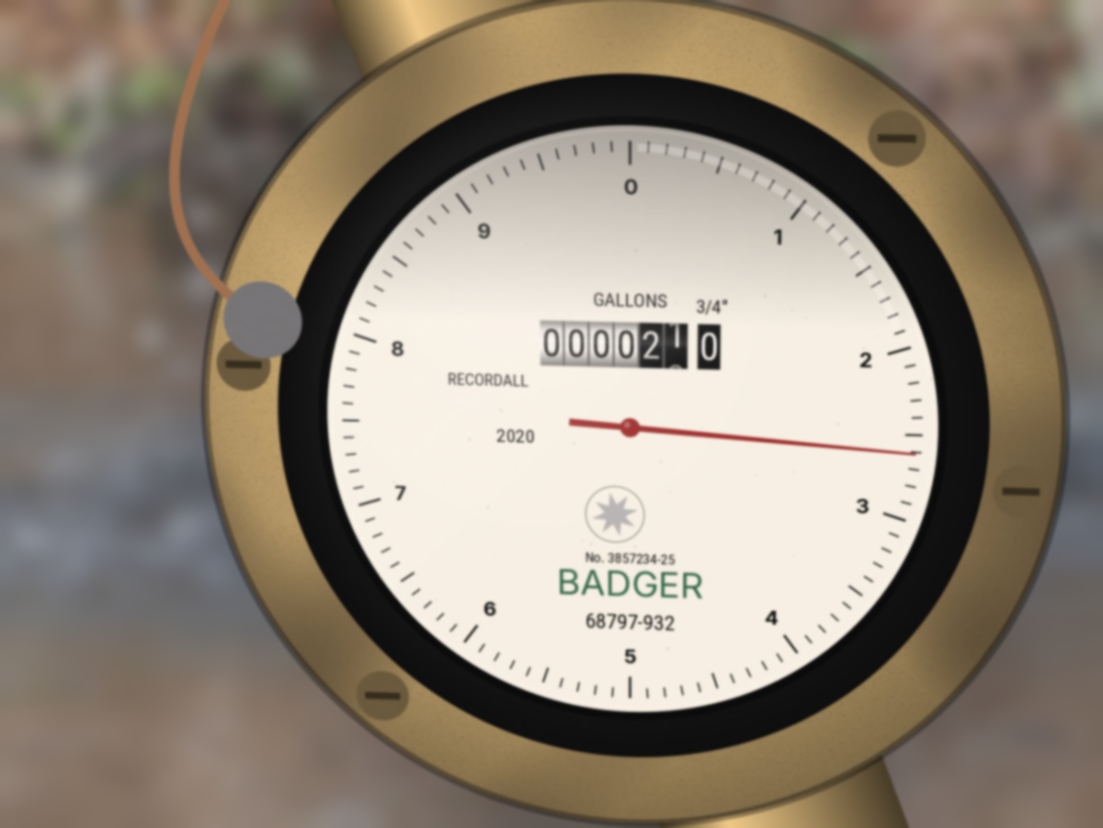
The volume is {"value": 212.6, "unit": "gal"}
